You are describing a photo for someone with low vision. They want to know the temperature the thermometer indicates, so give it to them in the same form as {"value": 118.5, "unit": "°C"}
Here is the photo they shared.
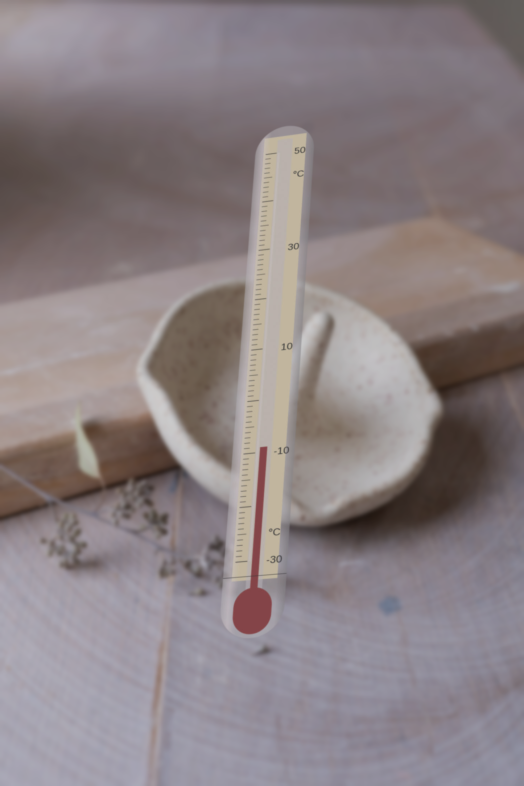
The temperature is {"value": -9, "unit": "°C"}
